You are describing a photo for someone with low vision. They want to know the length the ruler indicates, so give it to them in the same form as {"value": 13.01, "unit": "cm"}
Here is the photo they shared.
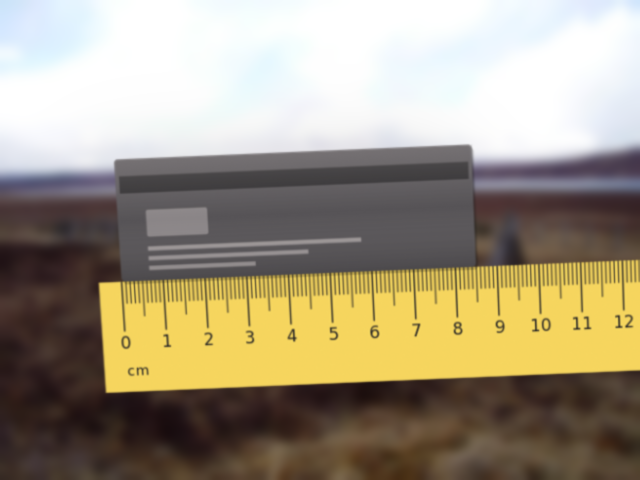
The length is {"value": 8.5, "unit": "cm"}
